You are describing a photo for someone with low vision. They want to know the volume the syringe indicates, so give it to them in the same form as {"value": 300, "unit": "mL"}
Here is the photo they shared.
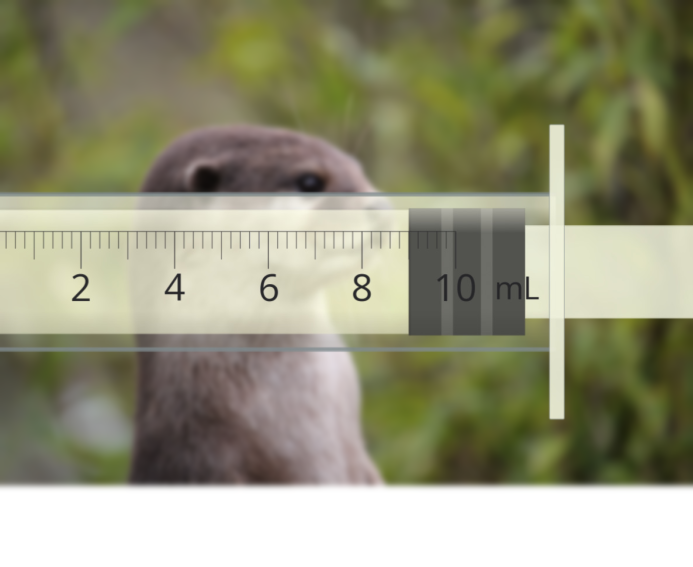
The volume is {"value": 9, "unit": "mL"}
